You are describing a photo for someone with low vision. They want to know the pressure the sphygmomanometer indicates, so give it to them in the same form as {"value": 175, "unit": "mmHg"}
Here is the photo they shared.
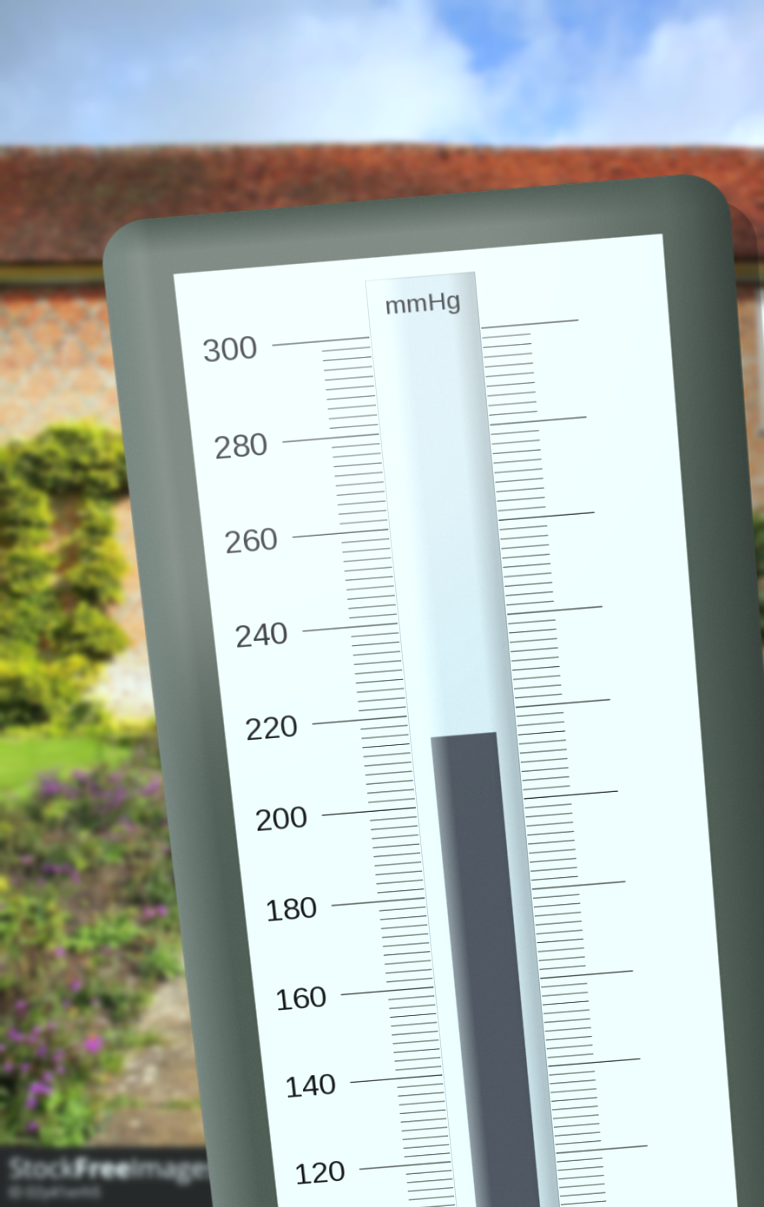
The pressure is {"value": 215, "unit": "mmHg"}
